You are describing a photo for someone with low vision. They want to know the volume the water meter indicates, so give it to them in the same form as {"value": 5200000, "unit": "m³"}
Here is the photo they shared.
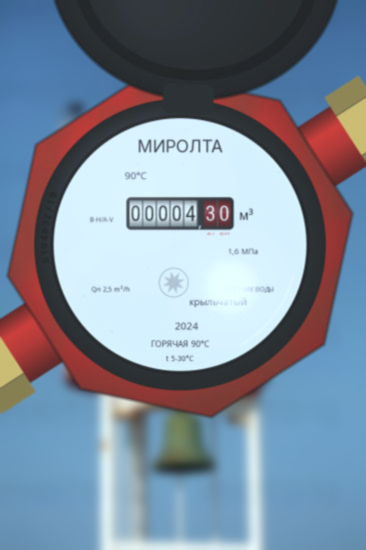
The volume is {"value": 4.30, "unit": "m³"}
